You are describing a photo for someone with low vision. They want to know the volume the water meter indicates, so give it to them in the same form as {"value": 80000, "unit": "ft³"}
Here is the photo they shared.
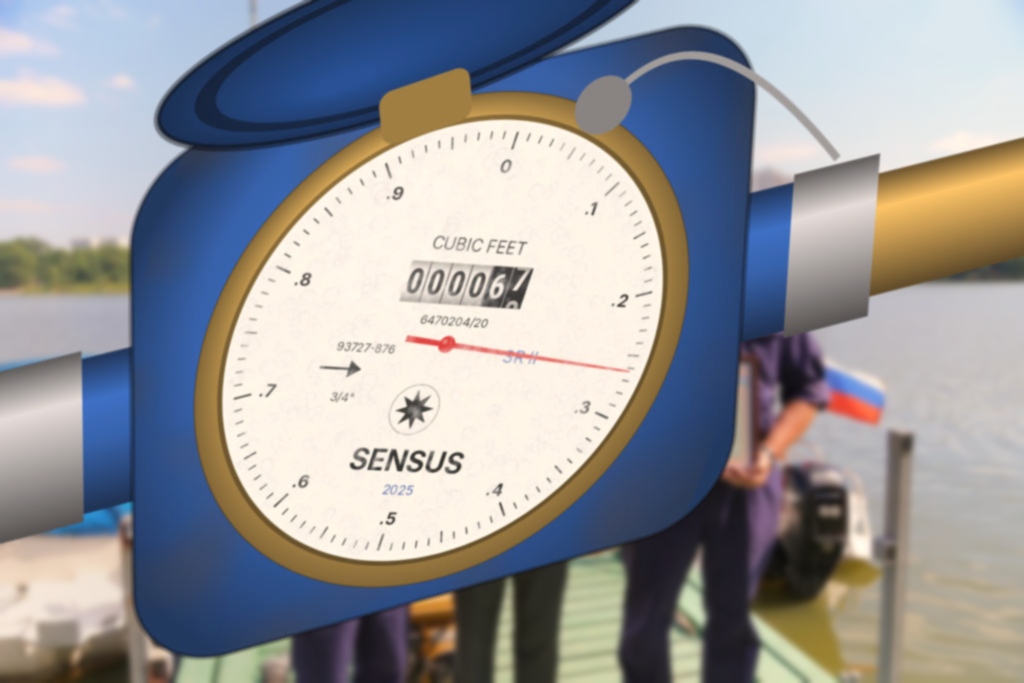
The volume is {"value": 67.26, "unit": "ft³"}
